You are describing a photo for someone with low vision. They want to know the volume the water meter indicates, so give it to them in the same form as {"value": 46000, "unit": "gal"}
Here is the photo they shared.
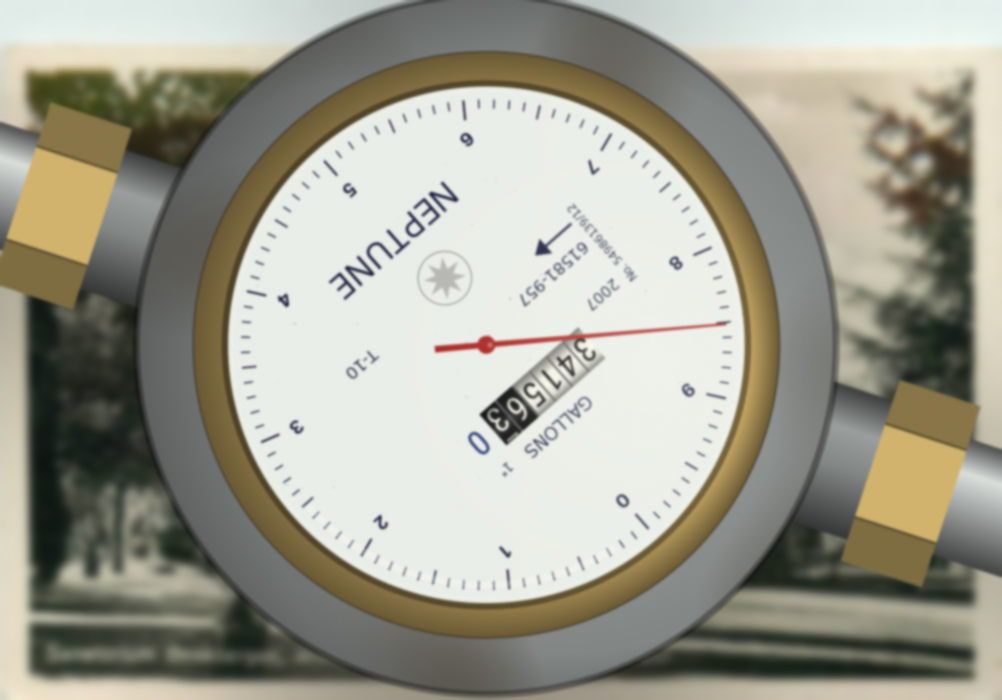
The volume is {"value": 3415628.5, "unit": "gal"}
